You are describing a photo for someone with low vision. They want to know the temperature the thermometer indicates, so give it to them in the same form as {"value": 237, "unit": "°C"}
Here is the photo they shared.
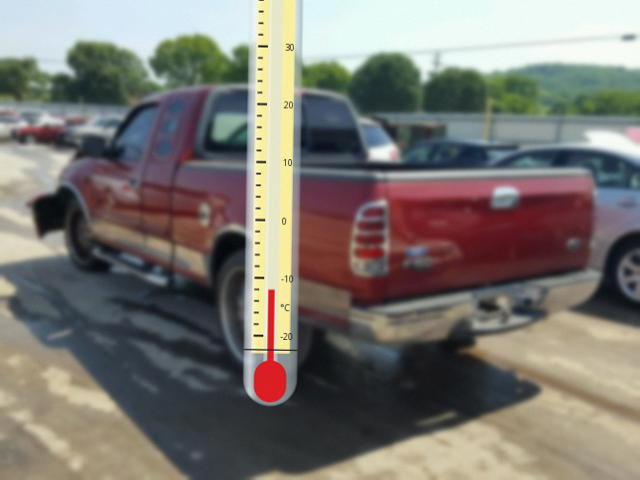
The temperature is {"value": -12, "unit": "°C"}
